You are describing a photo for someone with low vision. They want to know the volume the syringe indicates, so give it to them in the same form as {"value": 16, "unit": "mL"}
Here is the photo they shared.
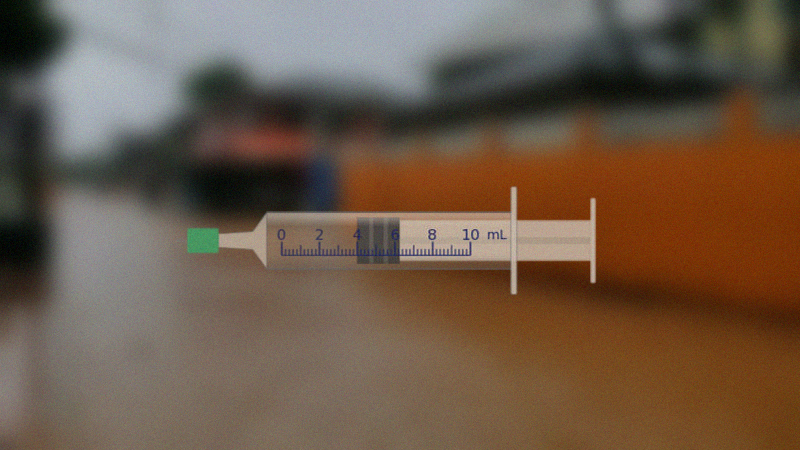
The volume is {"value": 4, "unit": "mL"}
